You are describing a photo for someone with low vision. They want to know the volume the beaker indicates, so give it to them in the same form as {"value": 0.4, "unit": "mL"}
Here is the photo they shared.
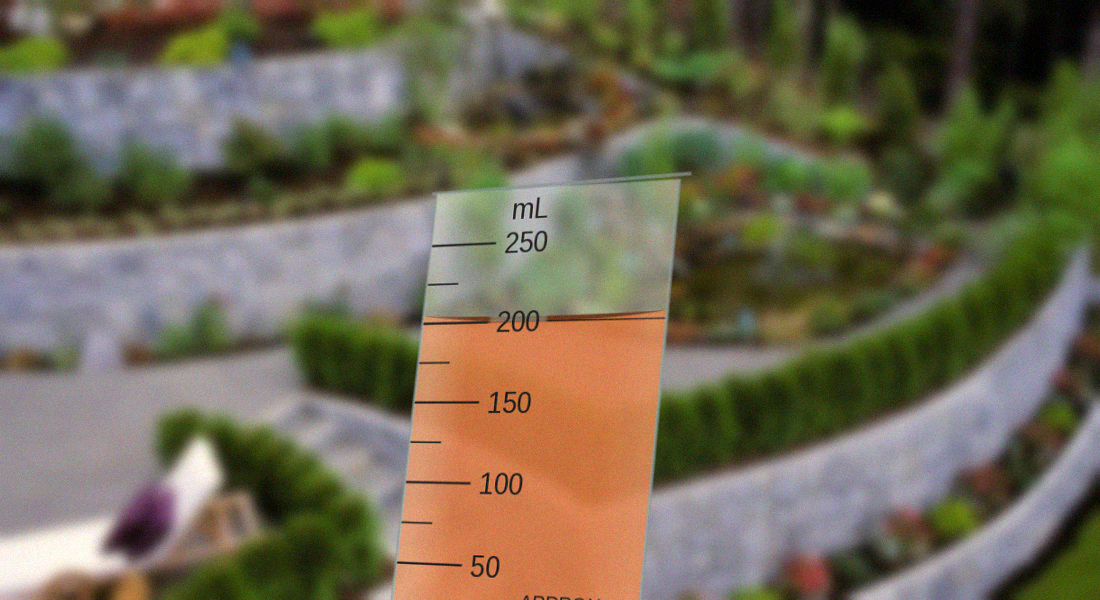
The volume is {"value": 200, "unit": "mL"}
